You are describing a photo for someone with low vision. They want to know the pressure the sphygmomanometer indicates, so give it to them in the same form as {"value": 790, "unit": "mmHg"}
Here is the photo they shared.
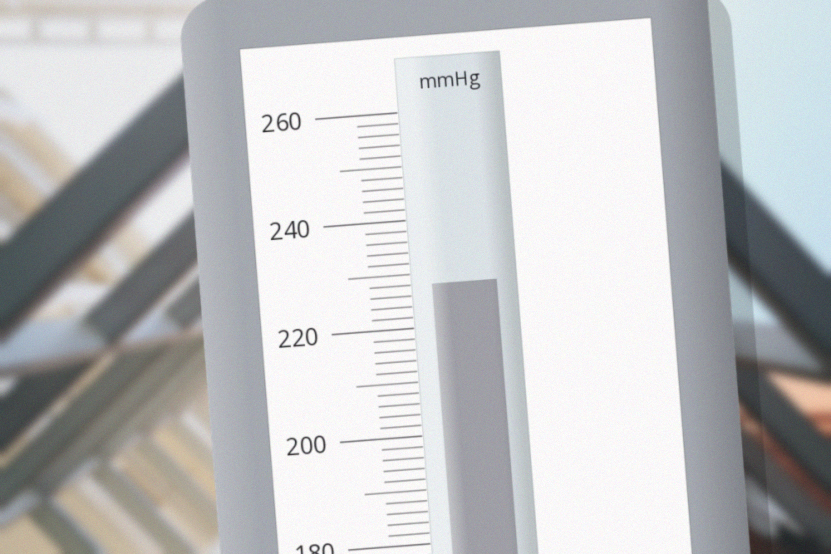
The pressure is {"value": 228, "unit": "mmHg"}
